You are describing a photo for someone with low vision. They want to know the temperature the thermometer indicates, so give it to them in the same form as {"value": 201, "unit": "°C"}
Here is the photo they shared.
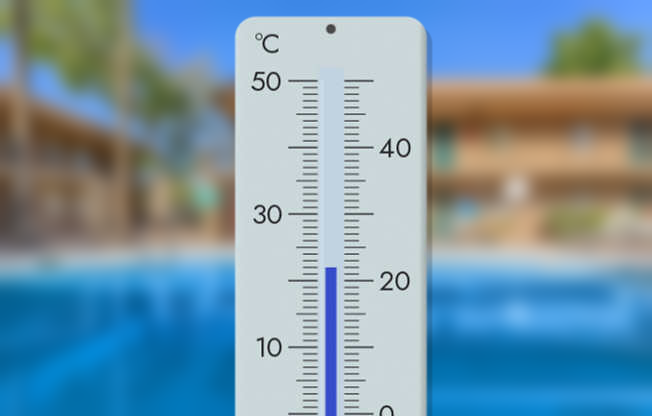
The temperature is {"value": 22, "unit": "°C"}
